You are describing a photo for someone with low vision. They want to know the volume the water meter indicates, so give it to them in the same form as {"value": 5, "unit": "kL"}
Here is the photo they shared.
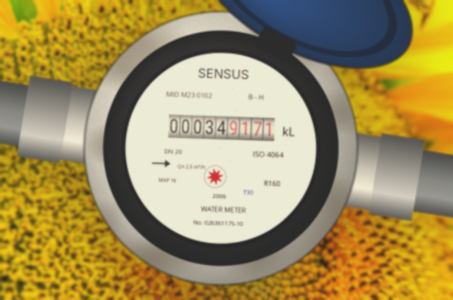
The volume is {"value": 34.9171, "unit": "kL"}
